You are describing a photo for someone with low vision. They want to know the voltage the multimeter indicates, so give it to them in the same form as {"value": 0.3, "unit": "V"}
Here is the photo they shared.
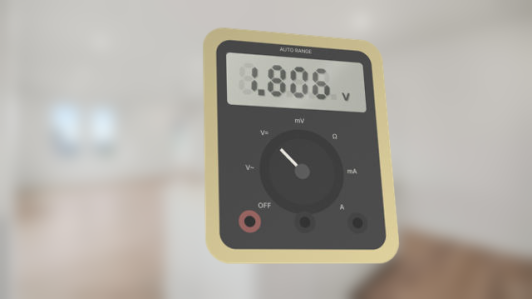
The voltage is {"value": 1.806, "unit": "V"}
